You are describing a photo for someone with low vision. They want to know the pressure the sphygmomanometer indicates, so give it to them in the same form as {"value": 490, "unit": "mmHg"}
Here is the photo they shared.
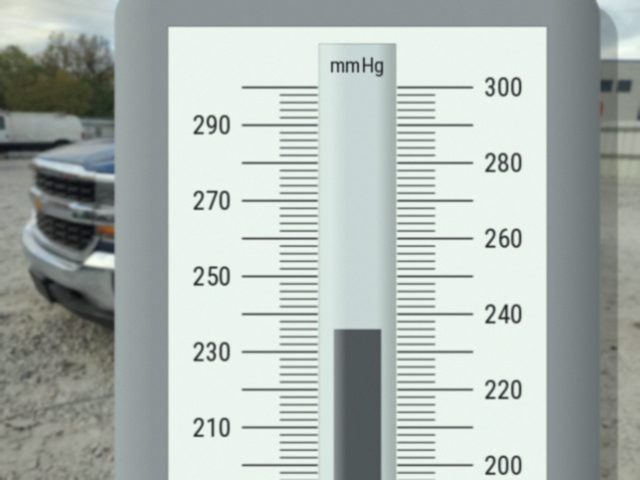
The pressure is {"value": 236, "unit": "mmHg"}
